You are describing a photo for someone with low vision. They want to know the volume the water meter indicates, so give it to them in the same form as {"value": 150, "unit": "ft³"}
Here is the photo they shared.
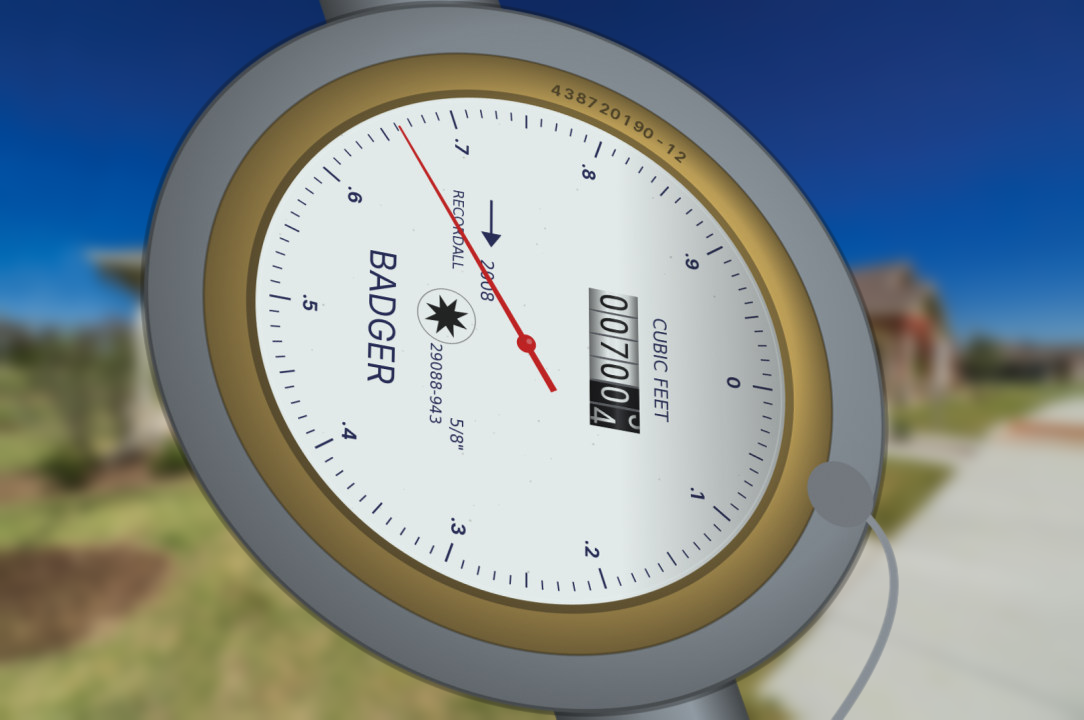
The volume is {"value": 7003.66, "unit": "ft³"}
